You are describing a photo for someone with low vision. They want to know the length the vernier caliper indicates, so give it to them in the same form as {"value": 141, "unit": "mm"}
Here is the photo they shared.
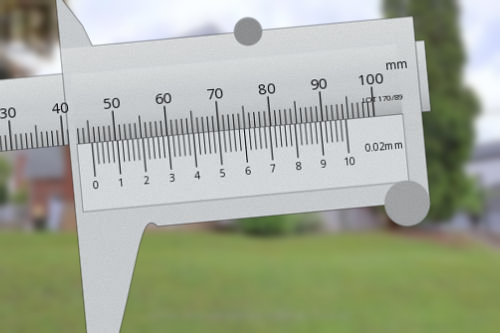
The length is {"value": 45.5, "unit": "mm"}
